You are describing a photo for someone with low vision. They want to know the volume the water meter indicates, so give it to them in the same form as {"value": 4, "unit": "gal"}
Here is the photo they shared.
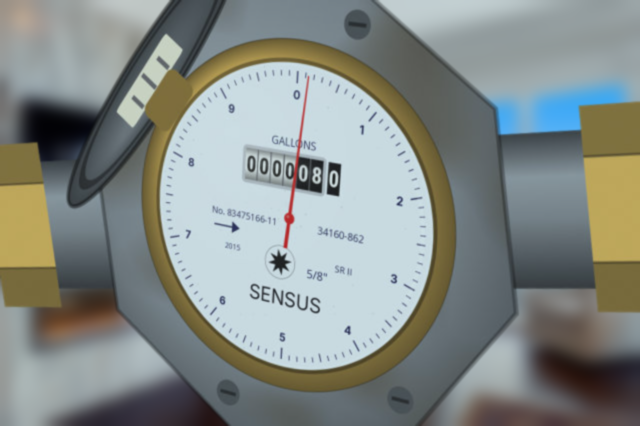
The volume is {"value": 80.1, "unit": "gal"}
